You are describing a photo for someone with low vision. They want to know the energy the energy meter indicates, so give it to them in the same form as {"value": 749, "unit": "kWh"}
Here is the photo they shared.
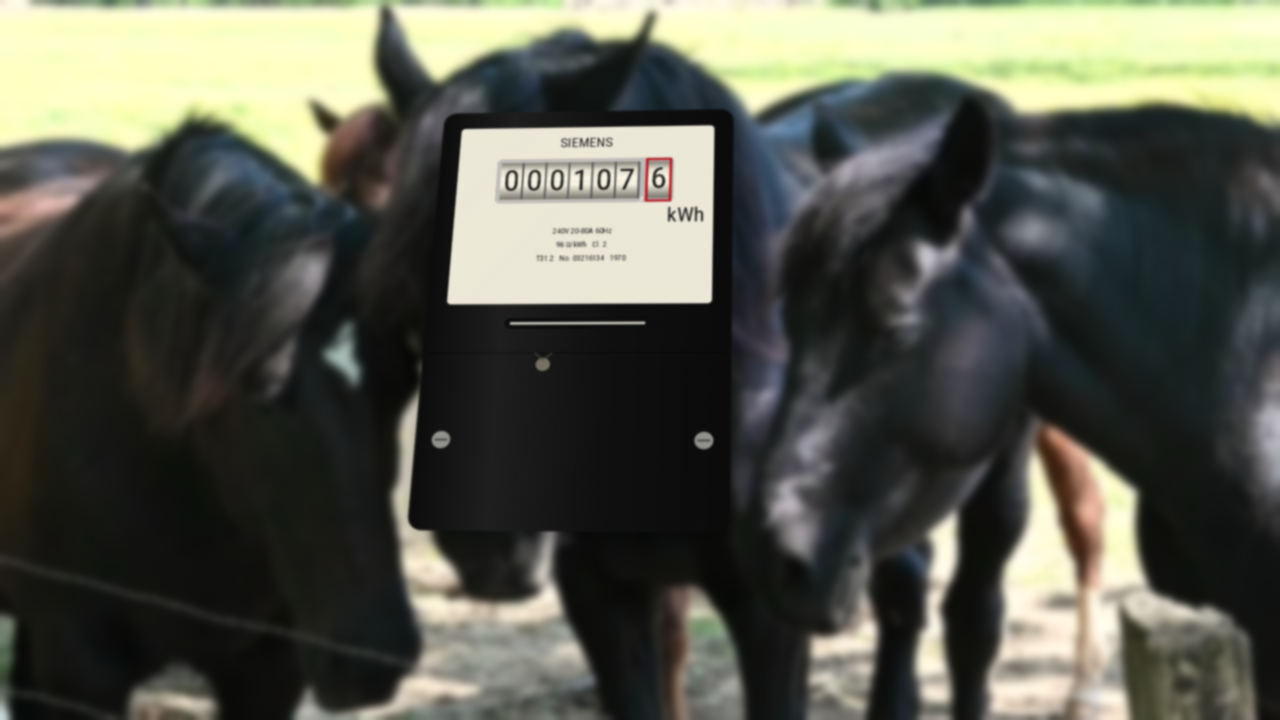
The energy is {"value": 107.6, "unit": "kWh"}
